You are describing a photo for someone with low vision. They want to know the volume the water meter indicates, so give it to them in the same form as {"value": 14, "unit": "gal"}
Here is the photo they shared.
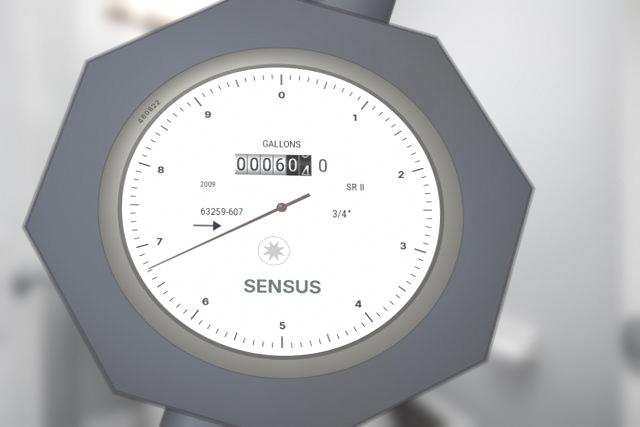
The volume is {"value": 6036.7, "unit": "gal"}
